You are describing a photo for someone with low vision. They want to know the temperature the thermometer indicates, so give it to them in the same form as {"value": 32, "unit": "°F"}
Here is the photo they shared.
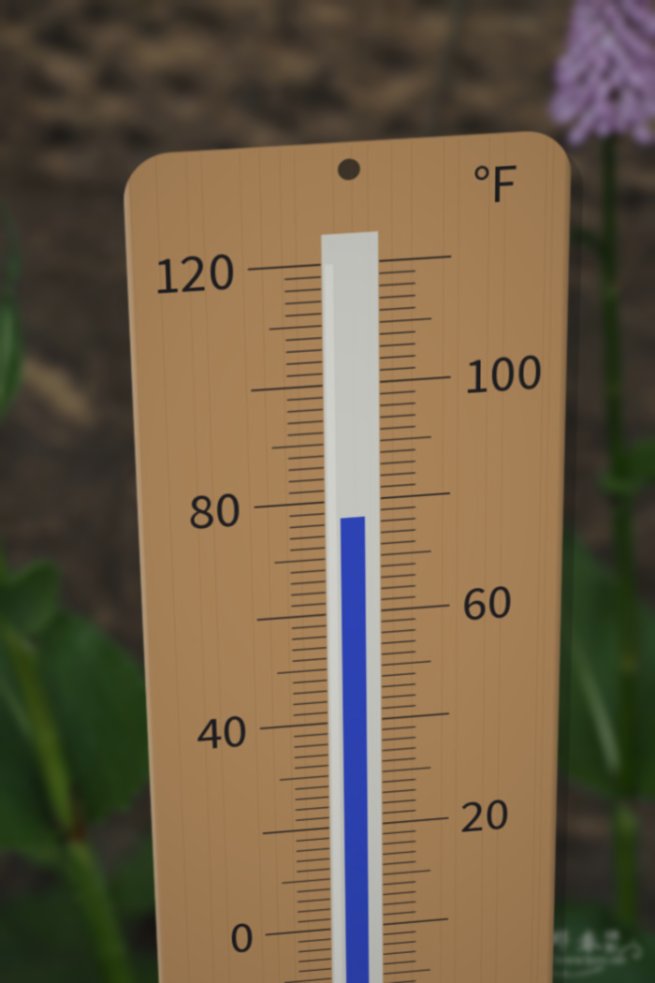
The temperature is {"value": 77, "unit": "°F"}
